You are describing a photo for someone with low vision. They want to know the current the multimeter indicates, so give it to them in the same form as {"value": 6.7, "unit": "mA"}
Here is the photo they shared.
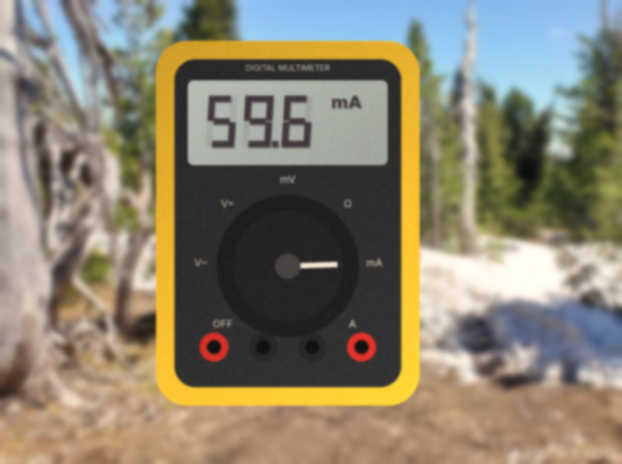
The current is {"value": 59.6, "unit": "mA"}
